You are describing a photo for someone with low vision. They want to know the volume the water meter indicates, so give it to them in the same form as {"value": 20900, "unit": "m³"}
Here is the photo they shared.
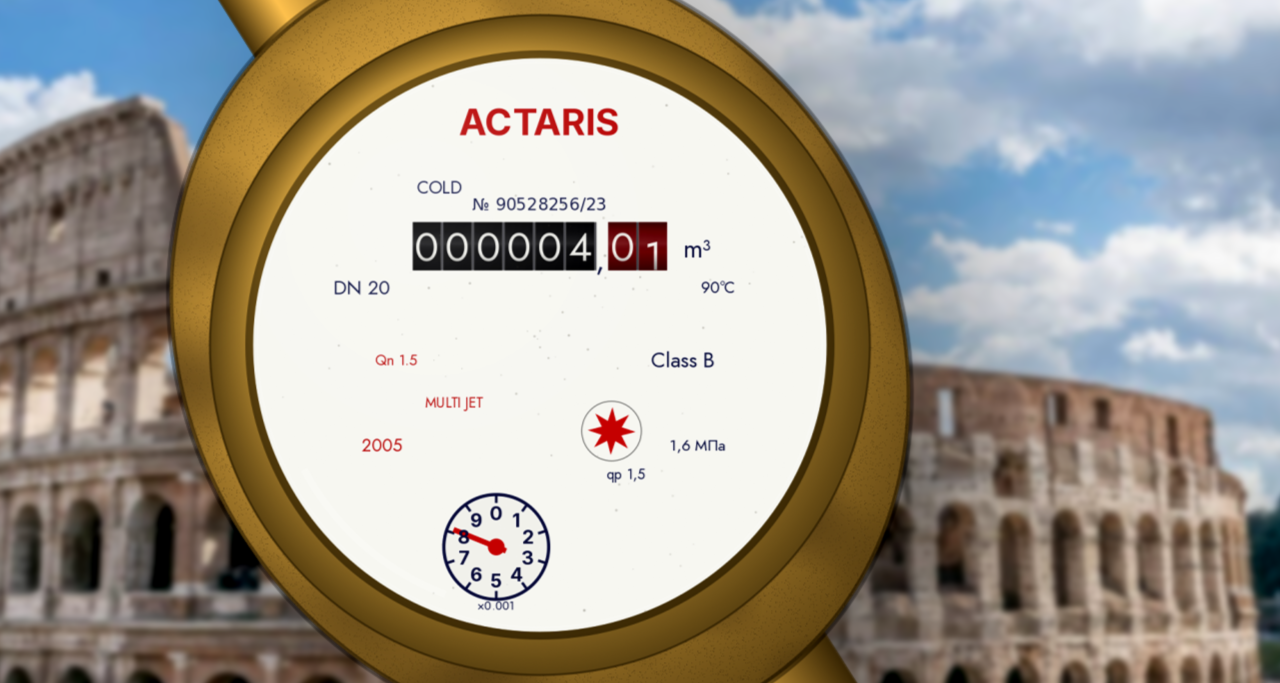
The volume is {"value": 4.008, "unit": "m³"}
